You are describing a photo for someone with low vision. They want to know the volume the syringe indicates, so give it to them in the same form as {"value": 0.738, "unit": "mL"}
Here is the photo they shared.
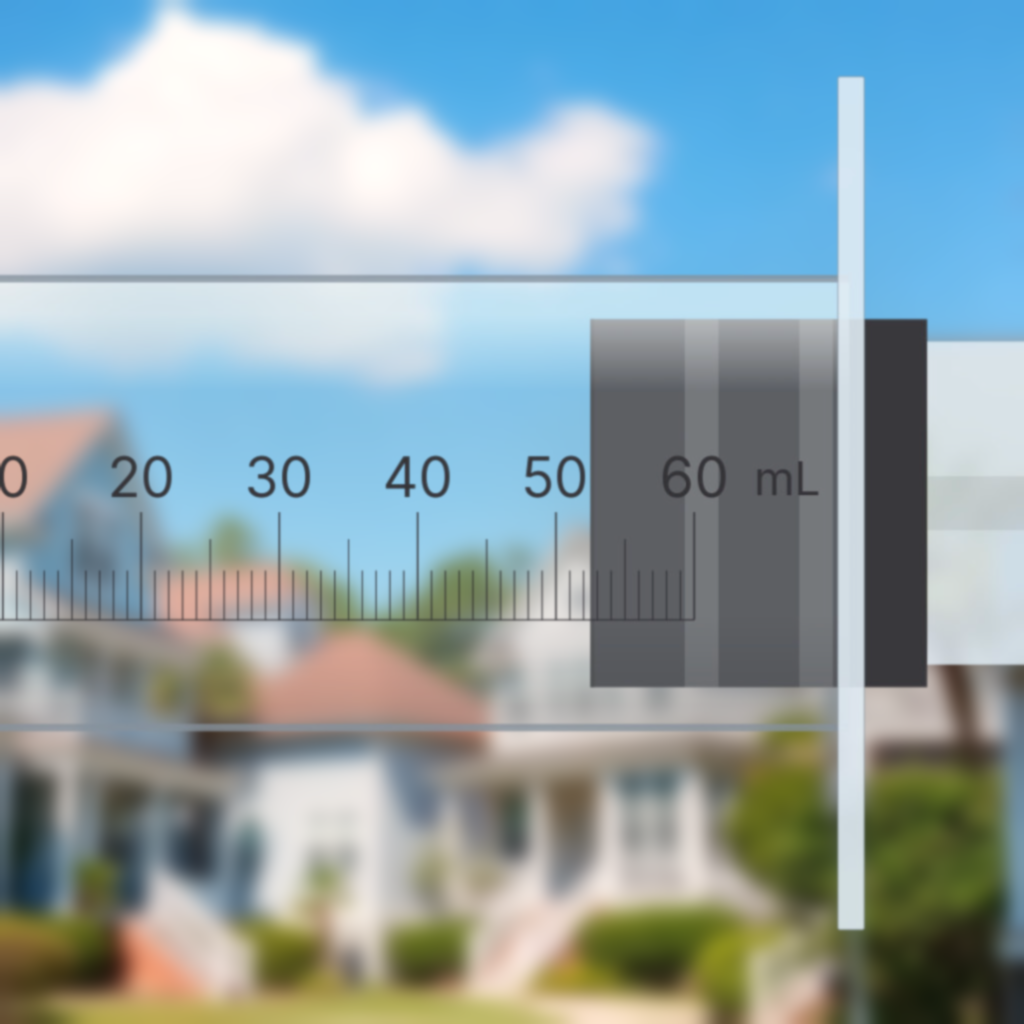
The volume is {"value": 52.5, "unit": "mL"}
